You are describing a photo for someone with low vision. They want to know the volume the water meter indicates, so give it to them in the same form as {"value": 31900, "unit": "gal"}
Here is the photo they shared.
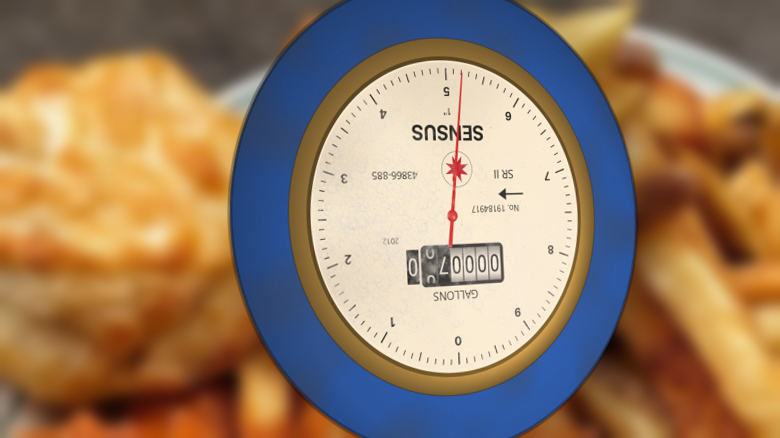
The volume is {"value": 785.2, "unit": "gal"}
